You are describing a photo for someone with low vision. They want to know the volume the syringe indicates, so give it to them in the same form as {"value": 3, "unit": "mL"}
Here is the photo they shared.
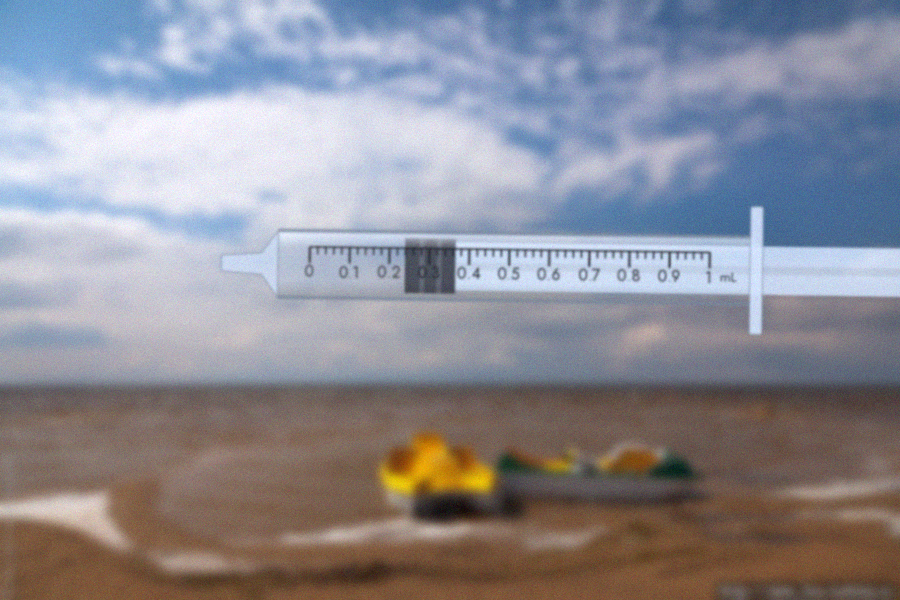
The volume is {"value": 0.24, "unit": "mL"}
